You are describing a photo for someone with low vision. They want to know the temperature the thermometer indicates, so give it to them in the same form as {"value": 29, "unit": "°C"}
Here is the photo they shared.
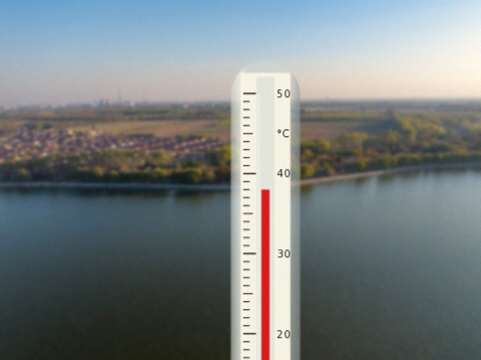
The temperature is {"value": 38, "unit": "°C"}
